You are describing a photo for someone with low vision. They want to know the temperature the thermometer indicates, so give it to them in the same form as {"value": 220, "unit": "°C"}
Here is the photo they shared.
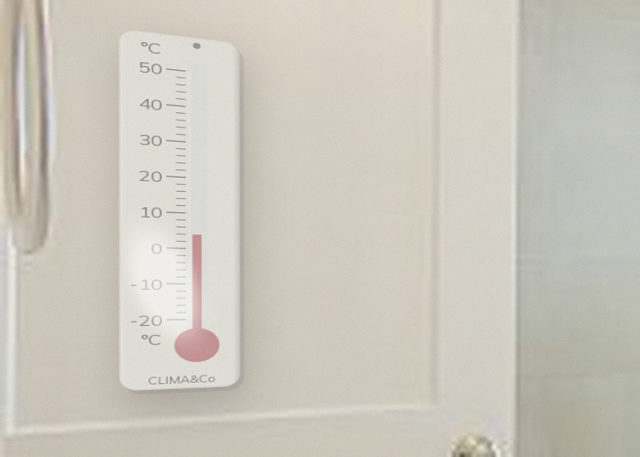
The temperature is {"value": 4, "unit": "°C"}
